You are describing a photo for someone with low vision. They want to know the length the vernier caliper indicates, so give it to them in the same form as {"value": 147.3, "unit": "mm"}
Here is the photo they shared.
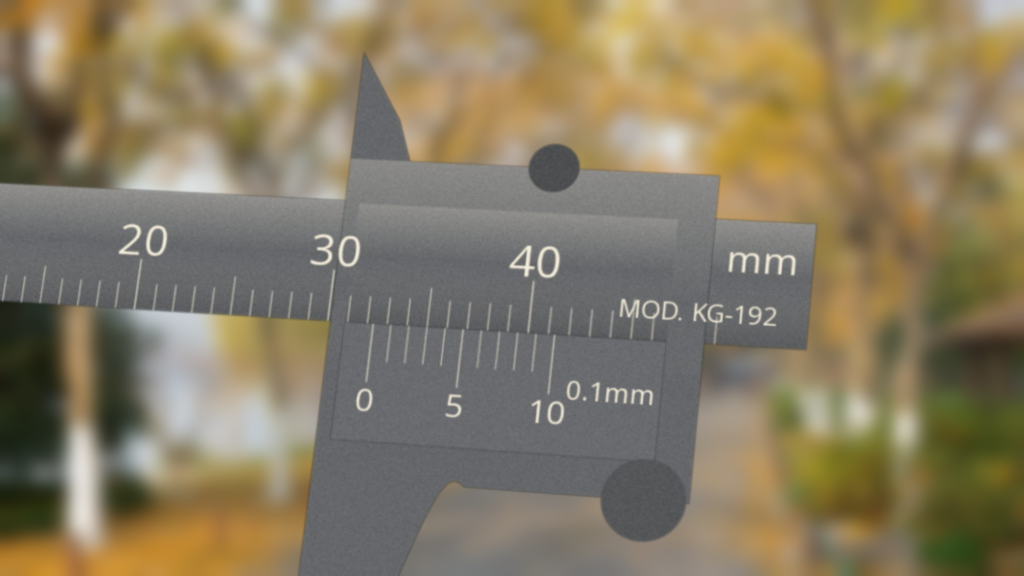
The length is {"value": 32.3, "unit": "mm"}
